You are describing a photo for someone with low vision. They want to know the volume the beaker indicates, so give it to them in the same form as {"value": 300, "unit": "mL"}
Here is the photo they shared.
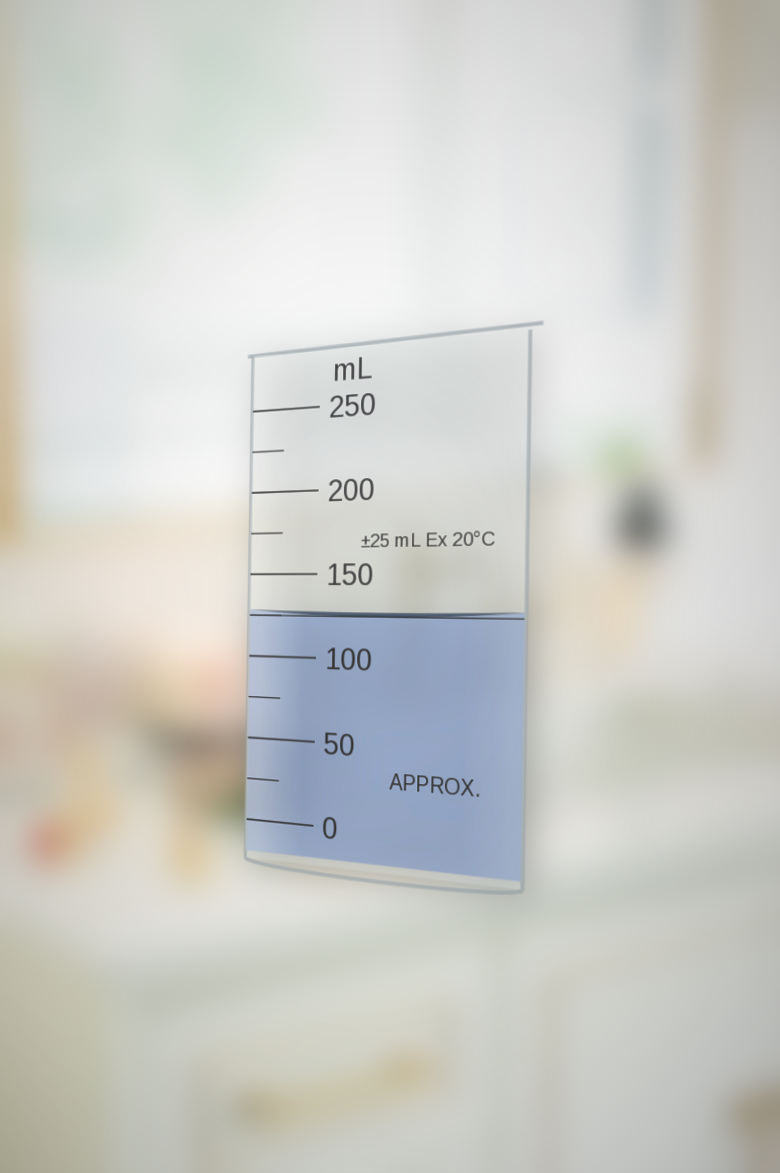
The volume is {"value": 125, "unit": "mL"}
